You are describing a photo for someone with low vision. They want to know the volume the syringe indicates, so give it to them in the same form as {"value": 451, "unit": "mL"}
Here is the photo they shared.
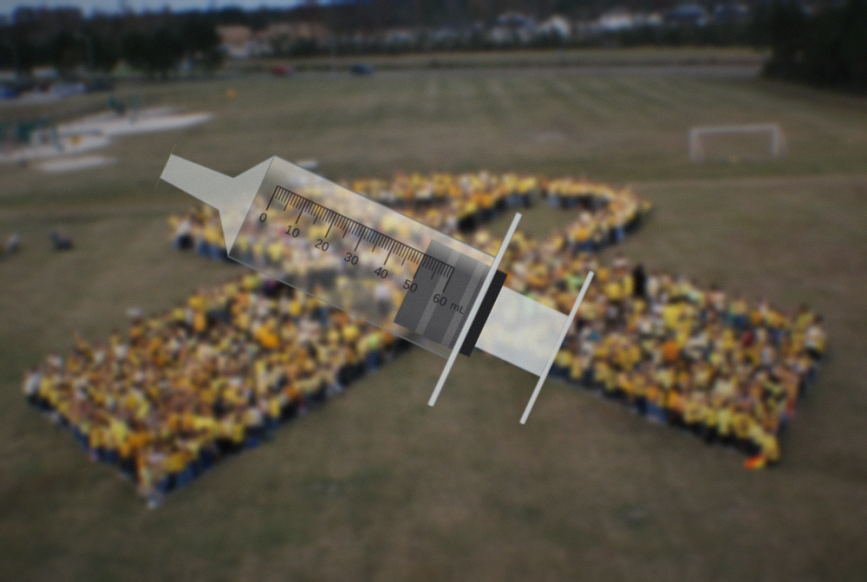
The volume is {"value": 50, "unit": "mL"}
